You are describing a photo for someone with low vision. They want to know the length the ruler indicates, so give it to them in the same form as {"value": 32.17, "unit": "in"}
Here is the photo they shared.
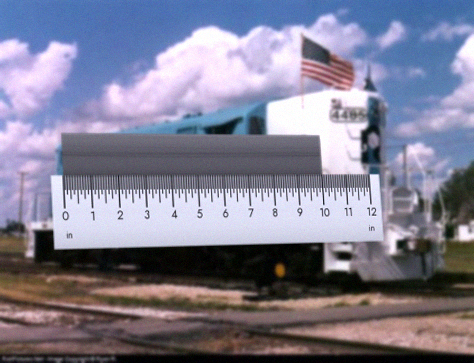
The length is {"value": 10, "unit": "in"}
